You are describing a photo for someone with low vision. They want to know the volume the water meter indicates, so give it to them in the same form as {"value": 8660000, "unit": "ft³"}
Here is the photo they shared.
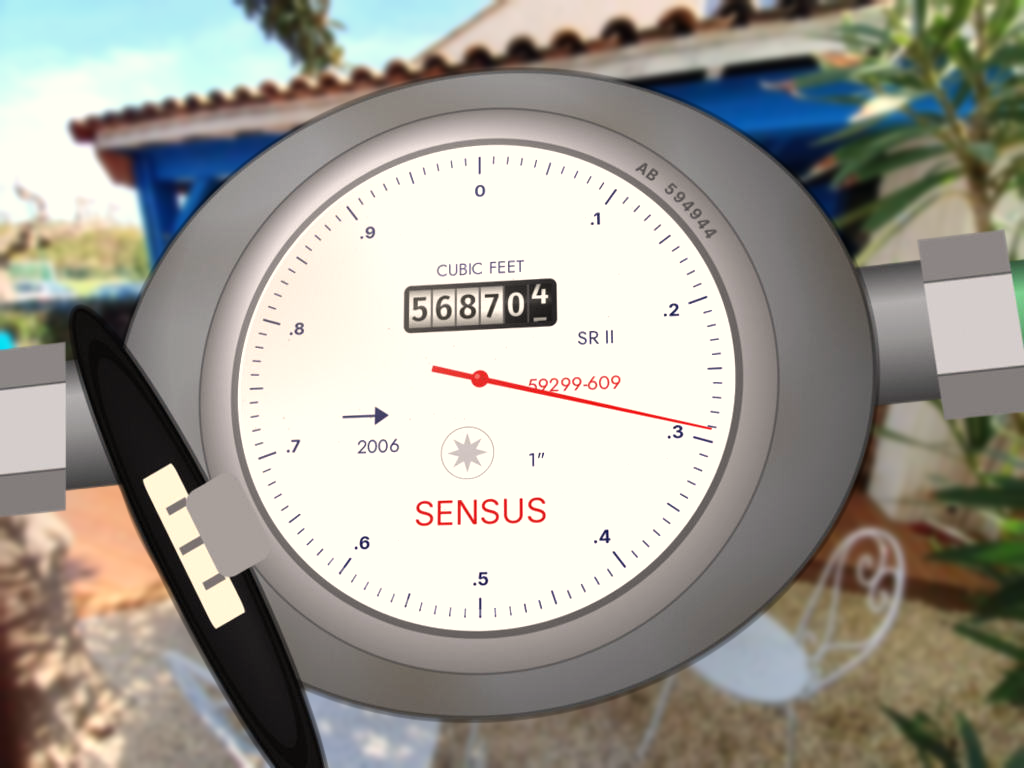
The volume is {"value": 568704.29, "unit": "ft³"}
